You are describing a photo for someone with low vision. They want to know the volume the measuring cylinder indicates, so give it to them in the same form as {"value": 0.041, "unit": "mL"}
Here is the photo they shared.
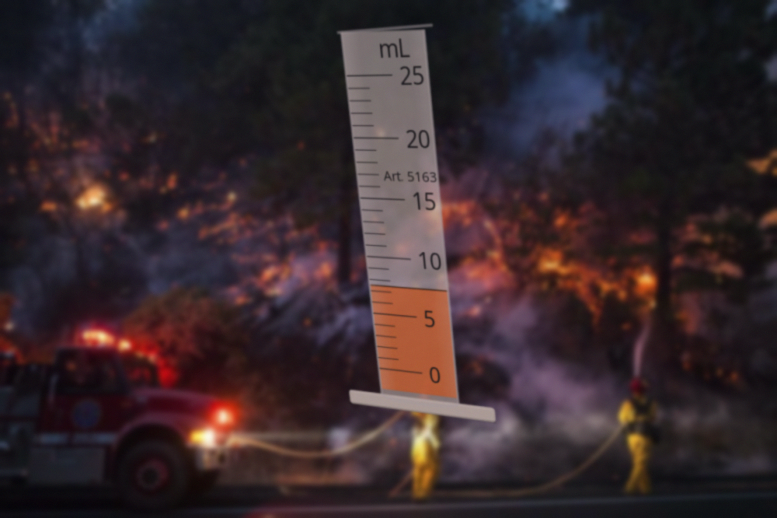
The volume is {"value": 7.5, "unit": "mL"}
